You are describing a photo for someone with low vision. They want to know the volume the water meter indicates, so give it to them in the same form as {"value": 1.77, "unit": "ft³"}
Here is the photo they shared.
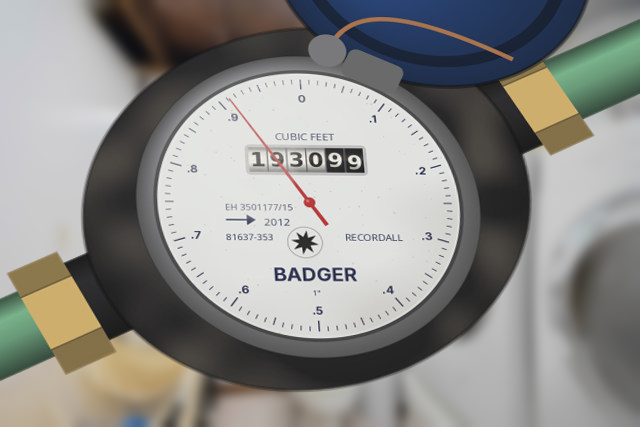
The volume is {"value": 193098.91, "unit": "ft³"}
